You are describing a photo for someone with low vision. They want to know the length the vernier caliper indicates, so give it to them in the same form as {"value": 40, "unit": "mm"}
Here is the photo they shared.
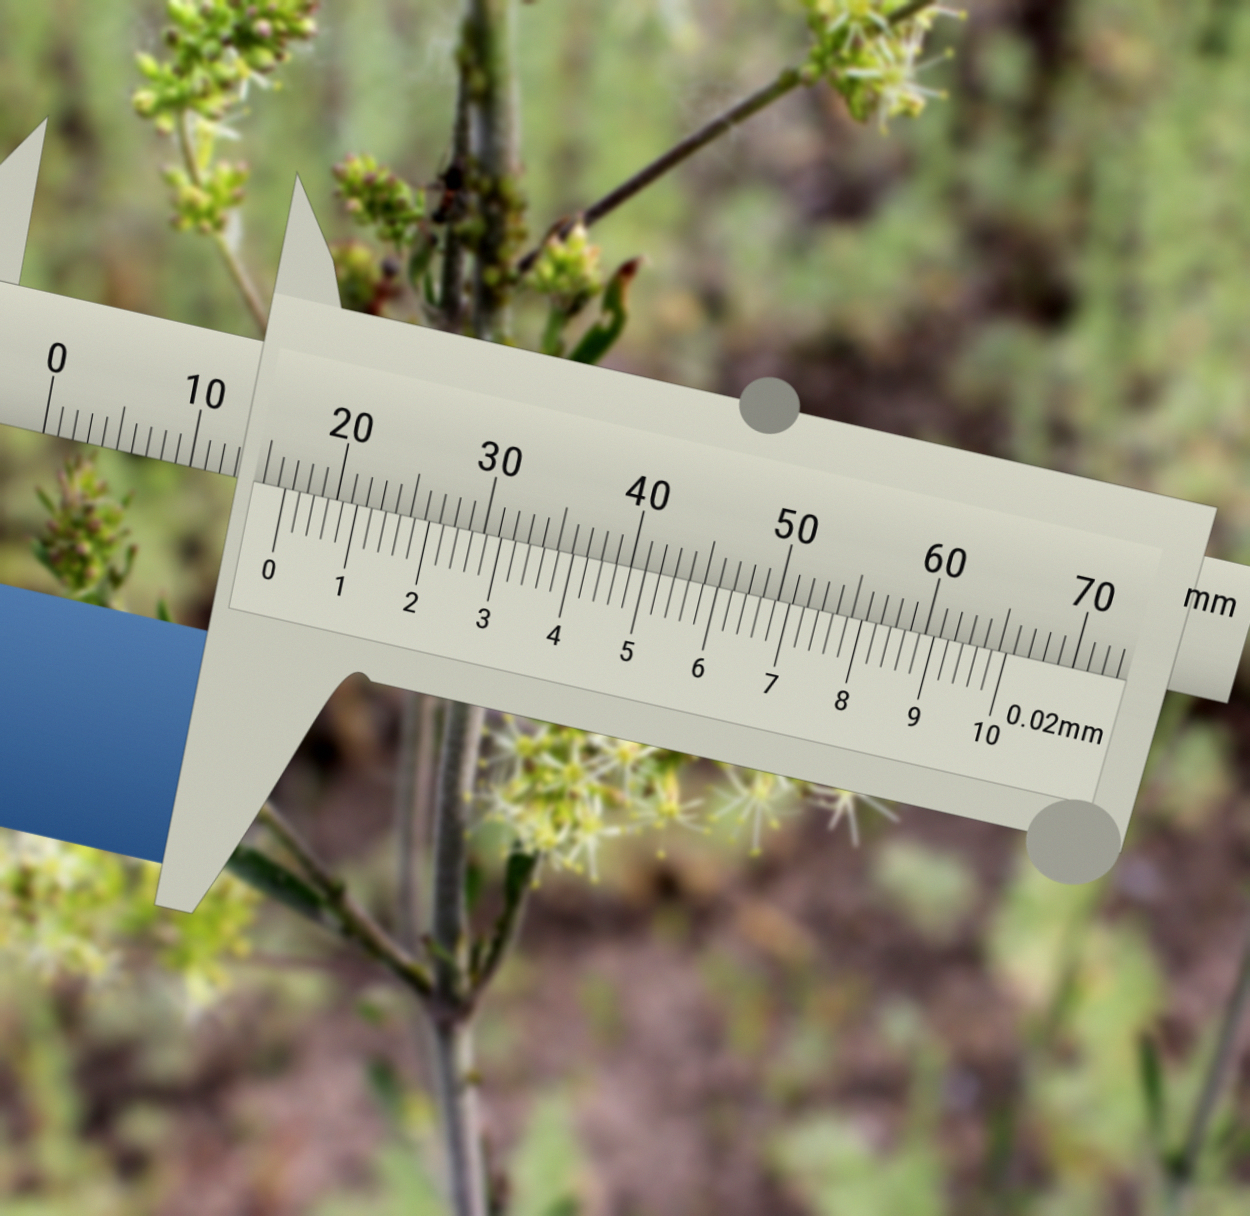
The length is {"value": 16.5, "unit": "mm"}
